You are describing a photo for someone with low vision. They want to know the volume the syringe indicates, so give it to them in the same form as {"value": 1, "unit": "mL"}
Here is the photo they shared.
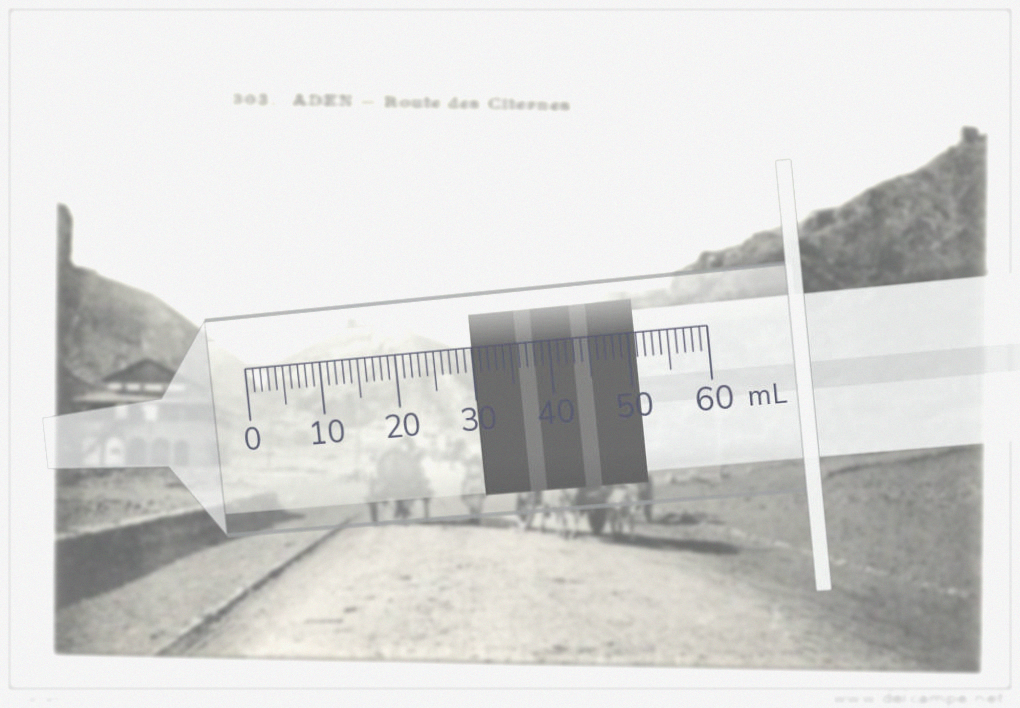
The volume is {"value": 30, "unit": "mL"}
